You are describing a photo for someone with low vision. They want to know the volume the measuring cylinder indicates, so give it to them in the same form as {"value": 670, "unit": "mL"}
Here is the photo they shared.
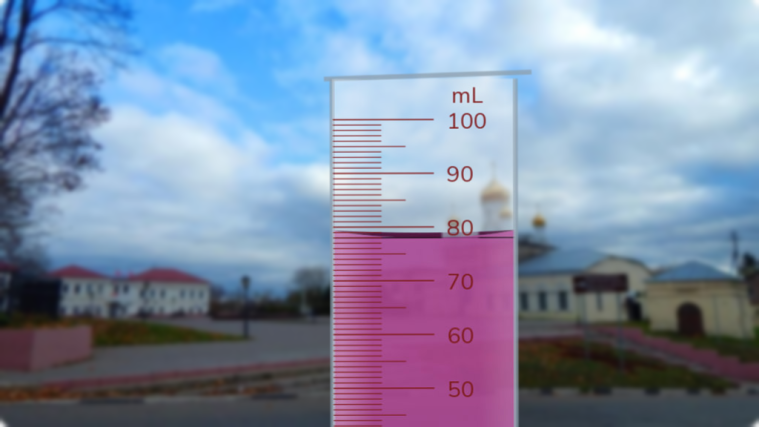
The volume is {"value": 78, "unit": "mL"}
